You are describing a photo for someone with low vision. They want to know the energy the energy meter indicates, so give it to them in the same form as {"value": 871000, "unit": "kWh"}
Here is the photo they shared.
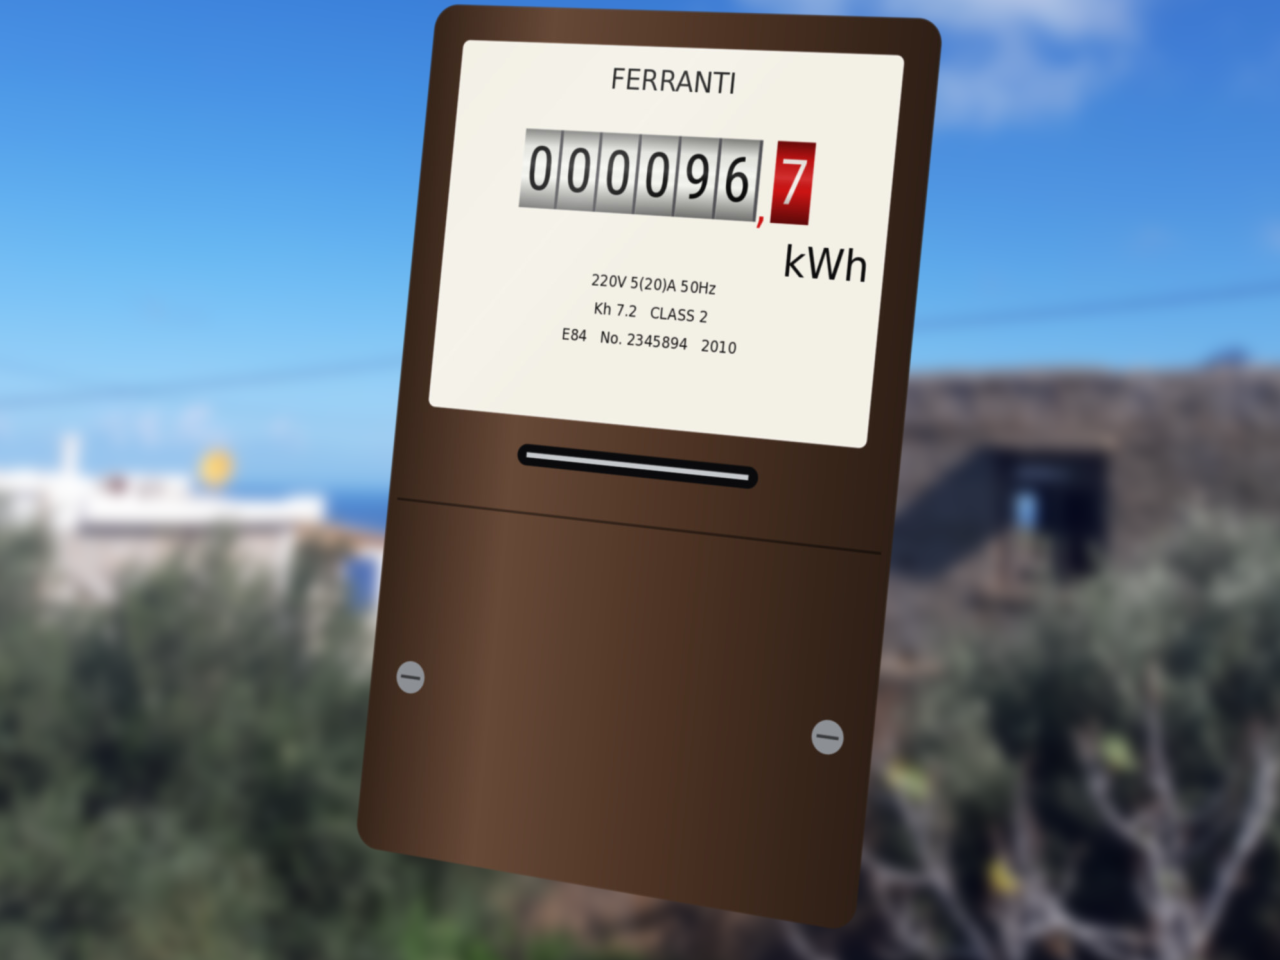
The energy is {"value": 96.7, "unit": "kWh"}
